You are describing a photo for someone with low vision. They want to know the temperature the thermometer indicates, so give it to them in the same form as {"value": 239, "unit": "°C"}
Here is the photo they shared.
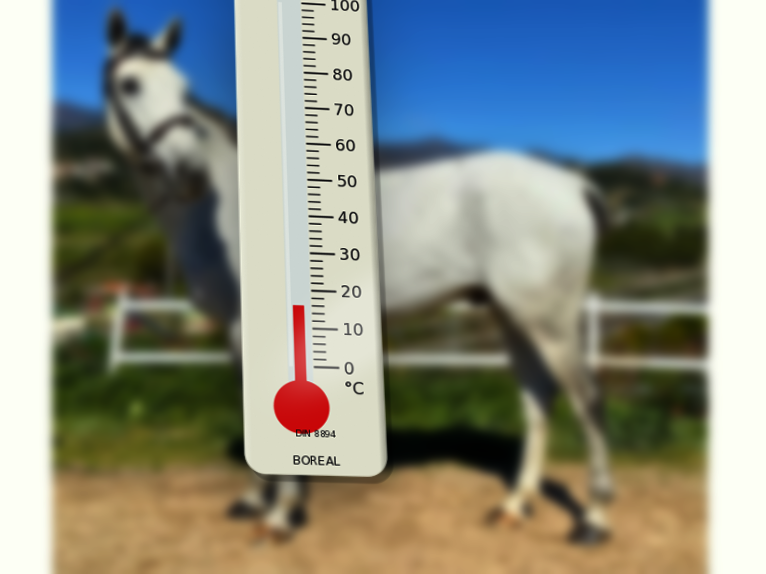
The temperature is {"value": 16, "unit": "°C"}
